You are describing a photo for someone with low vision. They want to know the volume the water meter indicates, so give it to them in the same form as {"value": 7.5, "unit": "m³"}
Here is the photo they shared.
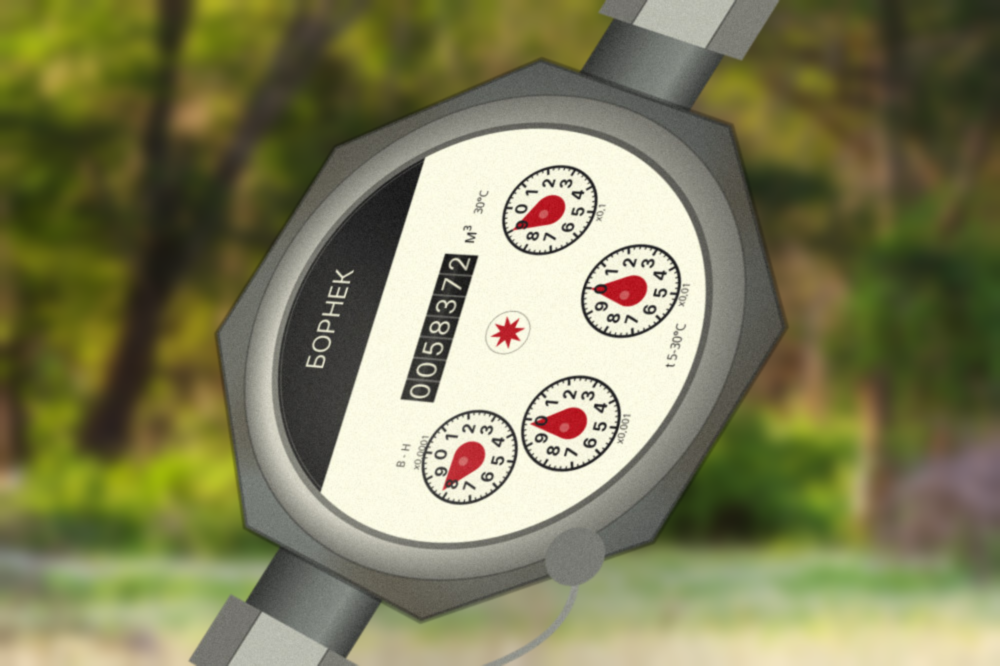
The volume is {"value": 58372.8998, "unit": "m³"}
